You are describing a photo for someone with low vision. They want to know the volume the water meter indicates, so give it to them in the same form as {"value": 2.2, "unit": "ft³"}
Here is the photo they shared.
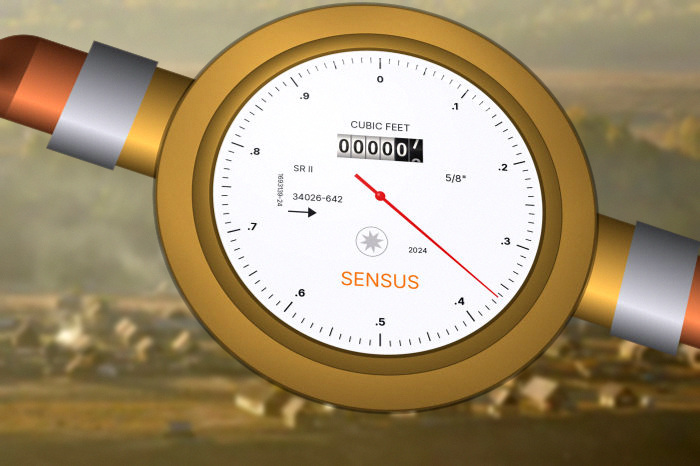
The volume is {"value": 7.36, "unit": "ft³"}
